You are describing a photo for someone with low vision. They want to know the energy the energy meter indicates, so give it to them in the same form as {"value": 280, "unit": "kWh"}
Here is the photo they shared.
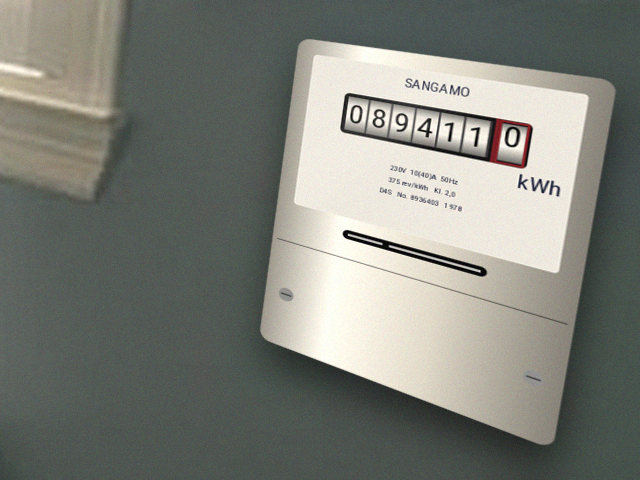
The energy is {"value": 89411.0, "unit": "kWh"}
